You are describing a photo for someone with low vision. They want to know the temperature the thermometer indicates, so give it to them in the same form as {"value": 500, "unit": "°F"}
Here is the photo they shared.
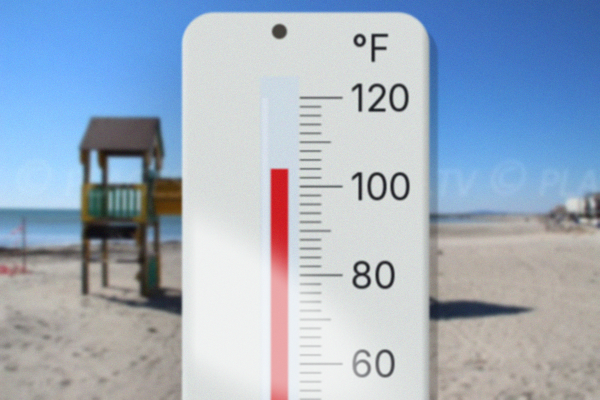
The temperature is {"value": 104, "unit": "°F"}
